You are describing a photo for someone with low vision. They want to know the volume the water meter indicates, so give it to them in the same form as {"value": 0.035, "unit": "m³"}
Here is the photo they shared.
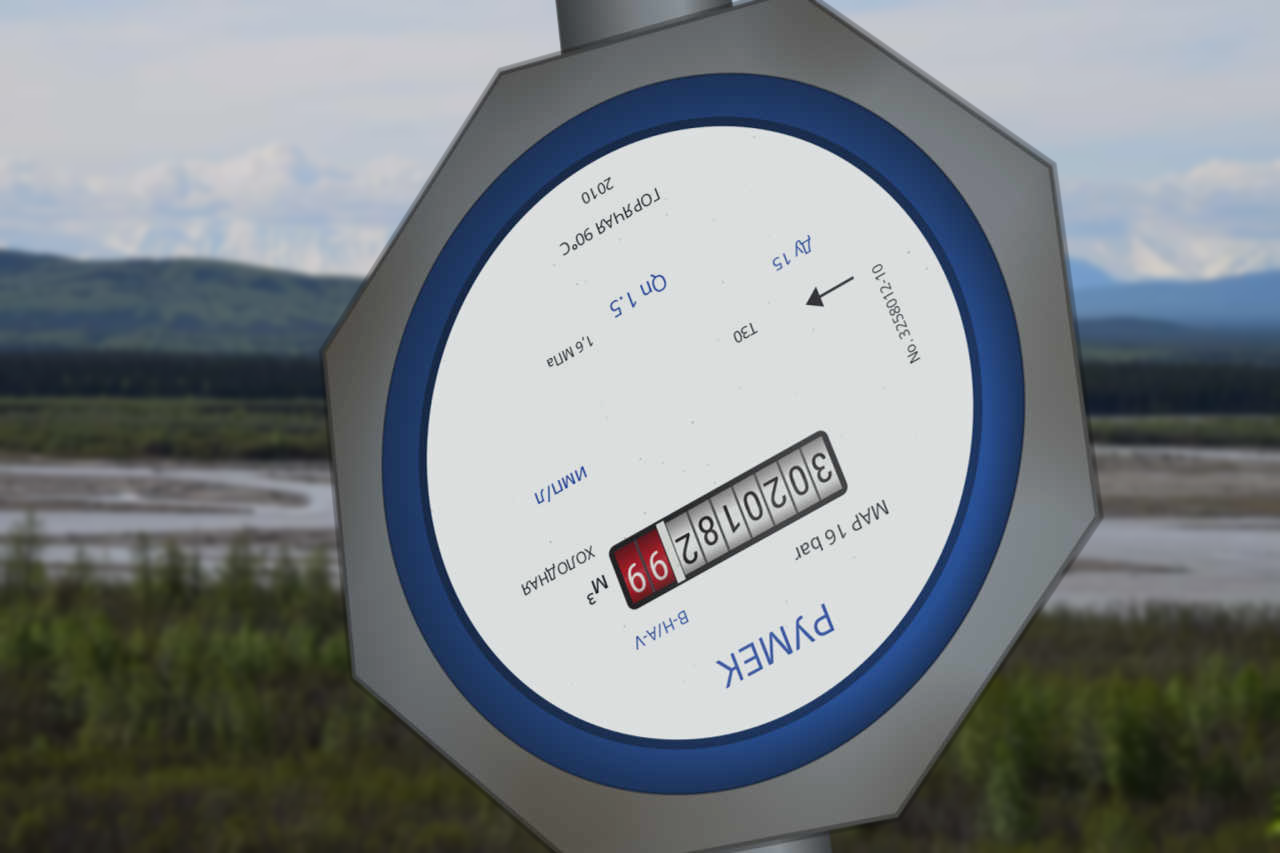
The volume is {"value": 3020182.99, "unit": "m³"}
